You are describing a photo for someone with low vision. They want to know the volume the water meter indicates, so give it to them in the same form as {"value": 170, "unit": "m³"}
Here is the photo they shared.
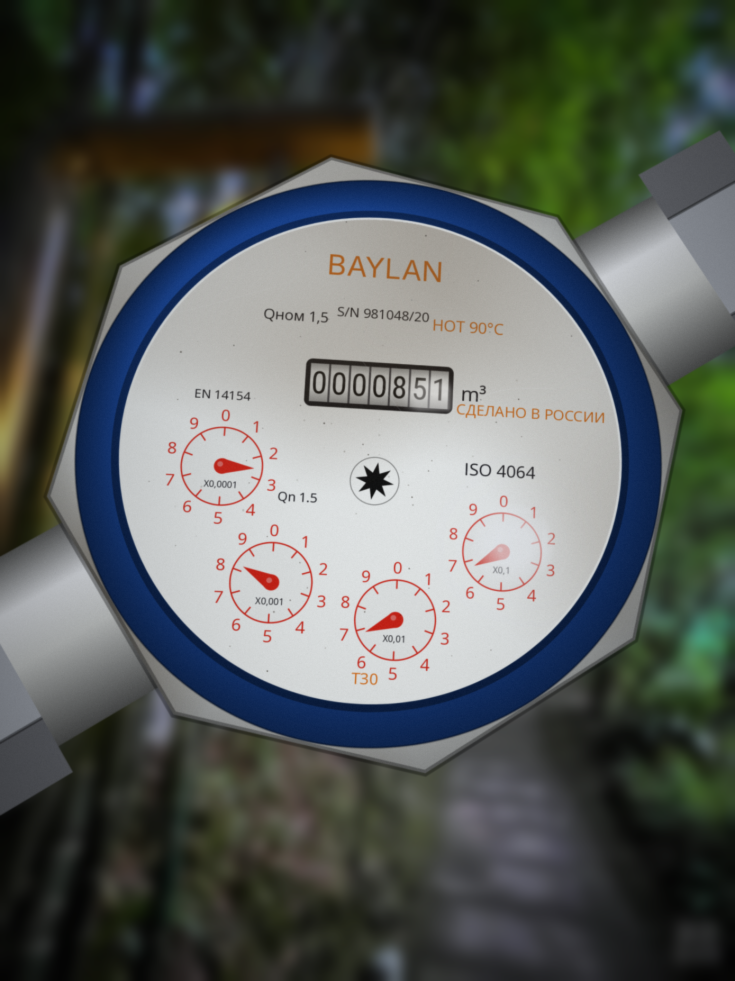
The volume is {"value": 851.6682, "unit": "m³"}
